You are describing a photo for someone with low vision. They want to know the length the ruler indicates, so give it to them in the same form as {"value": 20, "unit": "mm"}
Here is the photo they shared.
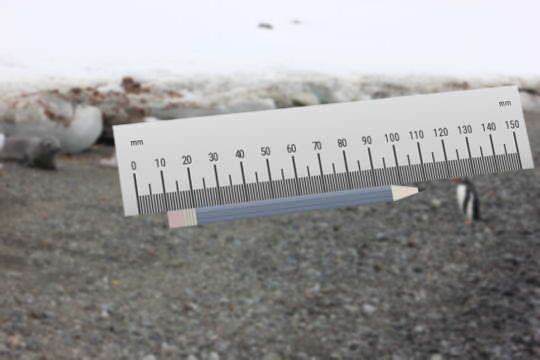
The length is {"value": 100, "unit": "mm"}
